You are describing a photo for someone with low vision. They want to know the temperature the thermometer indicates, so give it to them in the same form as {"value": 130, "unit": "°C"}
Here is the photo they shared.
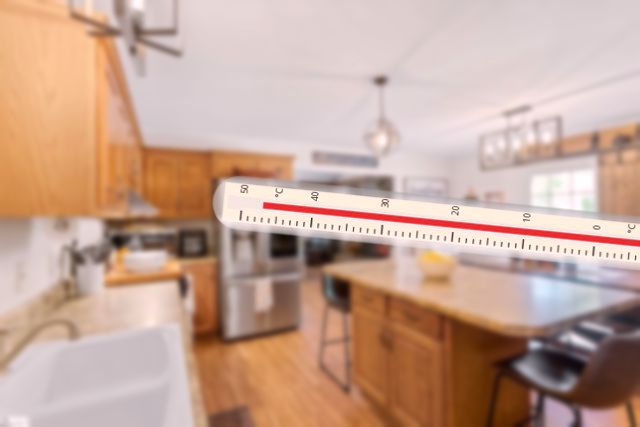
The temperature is {"value": 47, "unit": "°C"}
